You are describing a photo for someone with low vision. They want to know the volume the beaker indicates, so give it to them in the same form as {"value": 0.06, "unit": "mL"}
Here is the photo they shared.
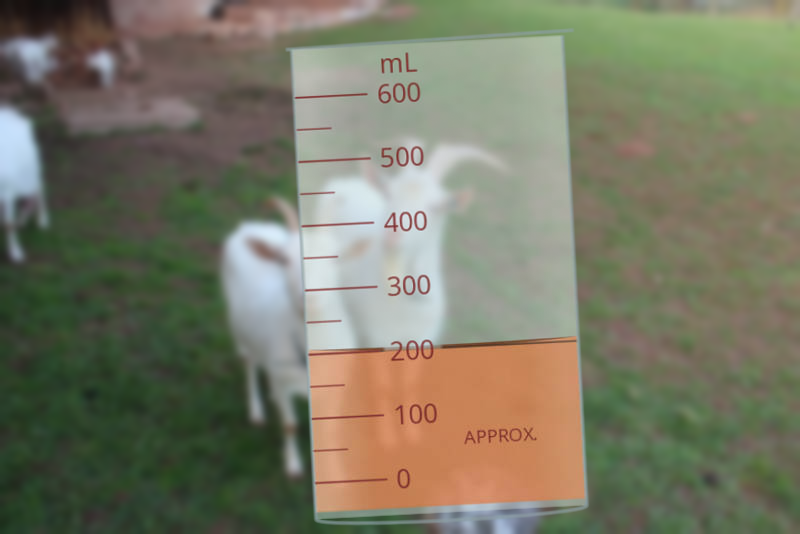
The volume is {"value": 200, "unit": "mL"}
